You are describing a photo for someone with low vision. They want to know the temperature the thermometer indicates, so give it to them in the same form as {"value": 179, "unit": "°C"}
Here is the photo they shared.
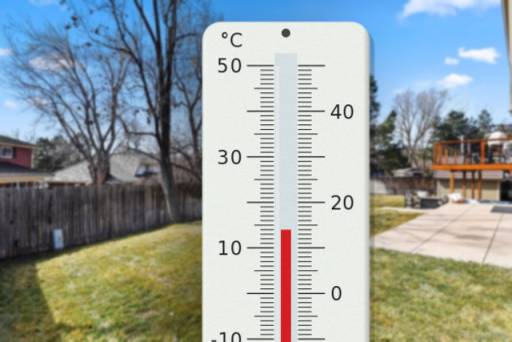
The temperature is {"value": 14, "unit": "°C"}
